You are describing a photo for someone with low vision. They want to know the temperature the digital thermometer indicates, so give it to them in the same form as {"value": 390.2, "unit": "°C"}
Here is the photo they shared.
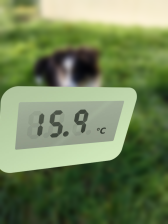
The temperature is {"value": 15.9, "unit": "°C"}
